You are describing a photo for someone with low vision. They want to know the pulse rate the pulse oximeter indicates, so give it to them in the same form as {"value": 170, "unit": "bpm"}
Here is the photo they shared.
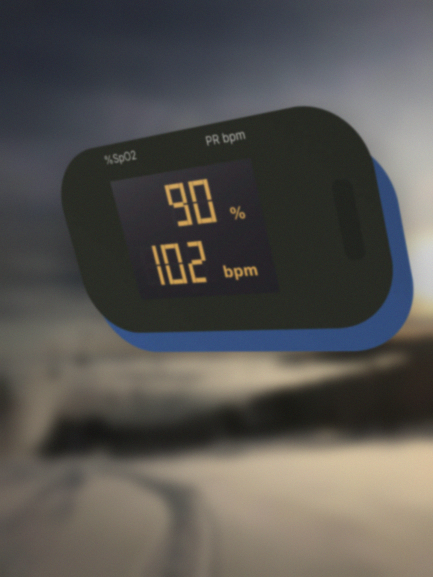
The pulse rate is {"value": 102, "unit": "bpm"}
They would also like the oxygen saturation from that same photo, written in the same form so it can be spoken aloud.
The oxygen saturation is {"value": 90, "unit": "%"}
